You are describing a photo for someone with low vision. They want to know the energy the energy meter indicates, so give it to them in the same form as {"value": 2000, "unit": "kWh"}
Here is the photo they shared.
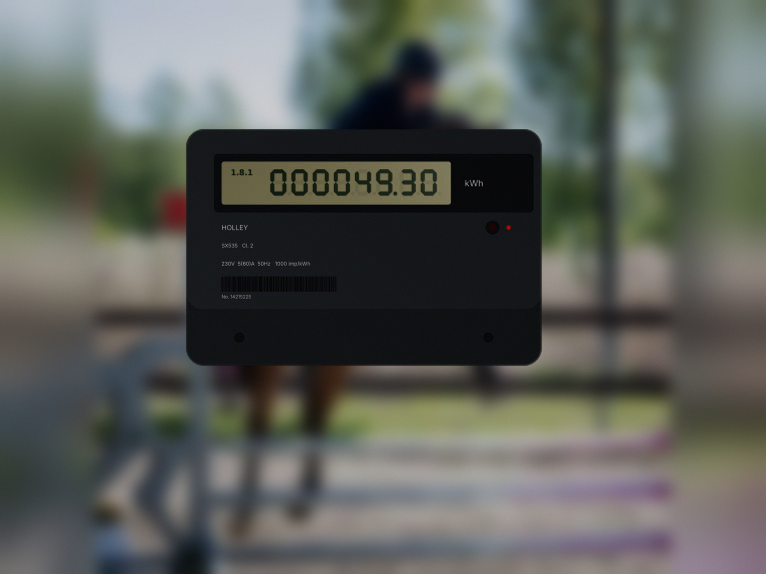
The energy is {"value": 49.30, "unit": "kWh"}
